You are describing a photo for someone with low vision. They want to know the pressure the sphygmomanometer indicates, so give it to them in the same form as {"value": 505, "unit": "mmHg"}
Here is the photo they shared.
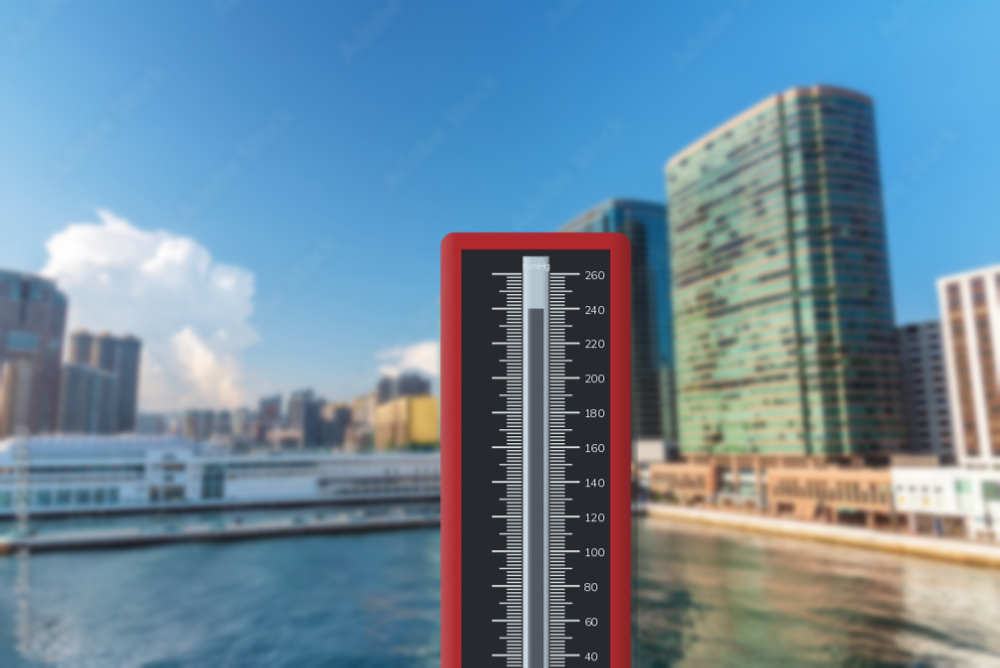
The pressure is {"value": 240, "unit": "mmHg"}
